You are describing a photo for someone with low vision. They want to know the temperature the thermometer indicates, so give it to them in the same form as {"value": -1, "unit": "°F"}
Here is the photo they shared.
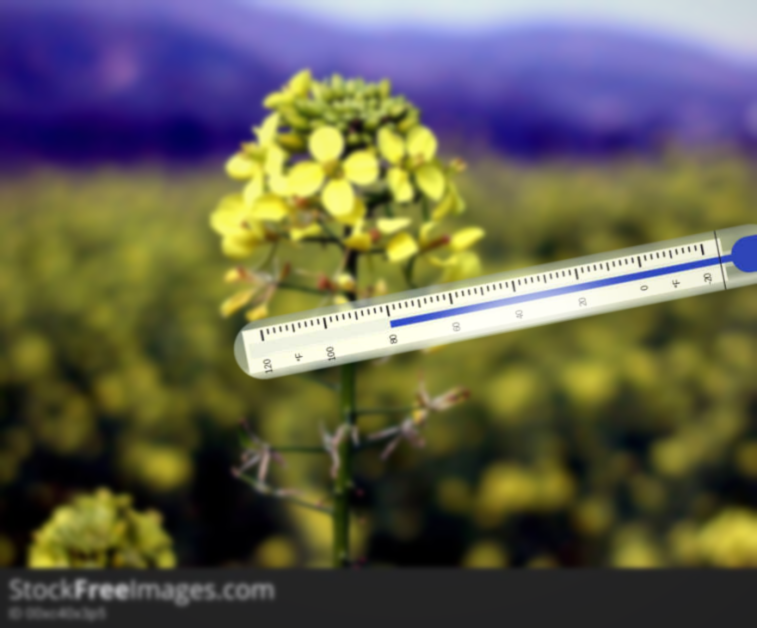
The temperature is {"value": 80, "unit": "°F"}
